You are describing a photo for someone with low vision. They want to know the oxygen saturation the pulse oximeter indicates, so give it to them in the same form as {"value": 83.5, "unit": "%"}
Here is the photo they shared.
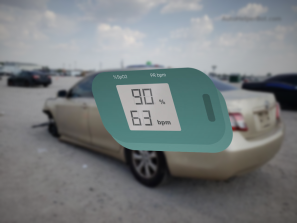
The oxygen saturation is {"value": 90, "unit": "%"}
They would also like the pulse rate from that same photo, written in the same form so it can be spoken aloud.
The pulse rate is {"value": 63, "unit": "bpm"}
